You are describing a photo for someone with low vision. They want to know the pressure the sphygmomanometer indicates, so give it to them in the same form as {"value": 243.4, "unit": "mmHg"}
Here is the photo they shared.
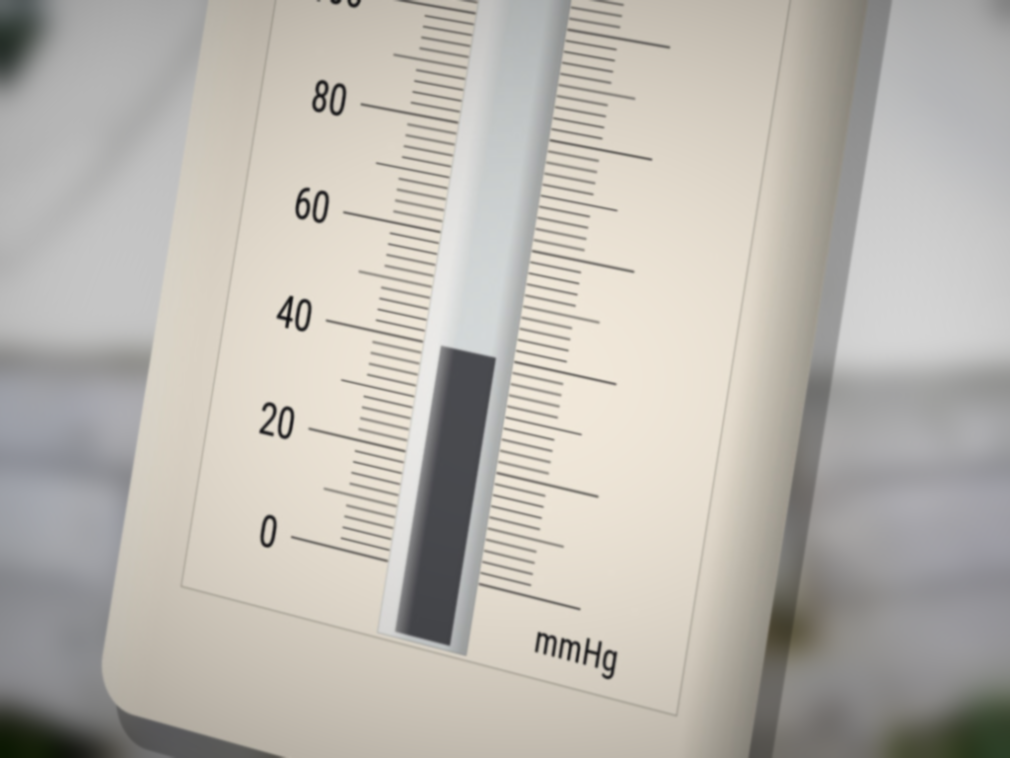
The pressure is {"value": 40, "unit": "mmHg"}
